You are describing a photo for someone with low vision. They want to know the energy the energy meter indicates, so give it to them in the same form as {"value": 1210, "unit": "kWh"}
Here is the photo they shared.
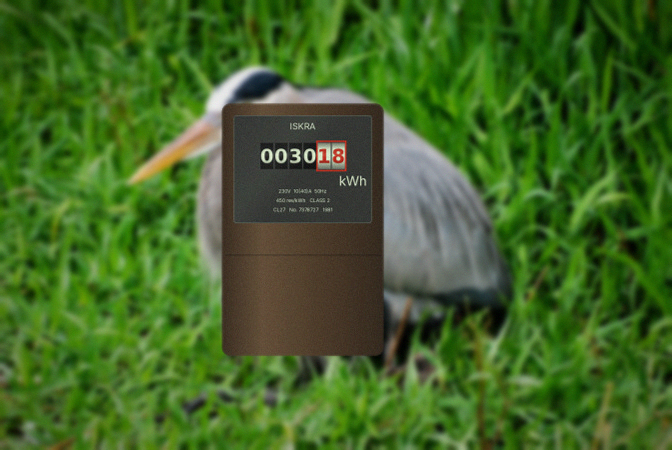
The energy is {"value": 30.18, "unit": "kWh"}
